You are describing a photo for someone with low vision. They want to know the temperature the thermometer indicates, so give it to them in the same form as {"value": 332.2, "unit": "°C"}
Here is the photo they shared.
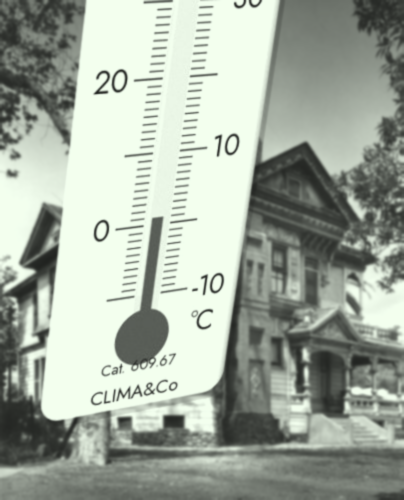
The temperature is {"value": 1, "unit": "°C"}
